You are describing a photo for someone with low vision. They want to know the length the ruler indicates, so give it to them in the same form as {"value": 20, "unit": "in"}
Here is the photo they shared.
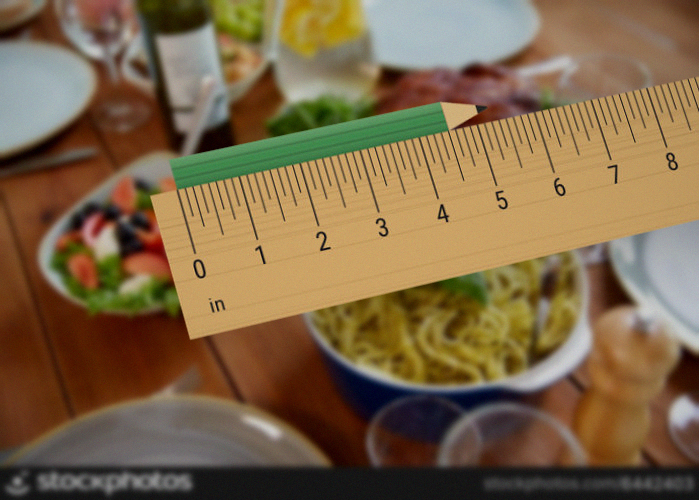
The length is {"value": 5.25, "unit": "in"}
